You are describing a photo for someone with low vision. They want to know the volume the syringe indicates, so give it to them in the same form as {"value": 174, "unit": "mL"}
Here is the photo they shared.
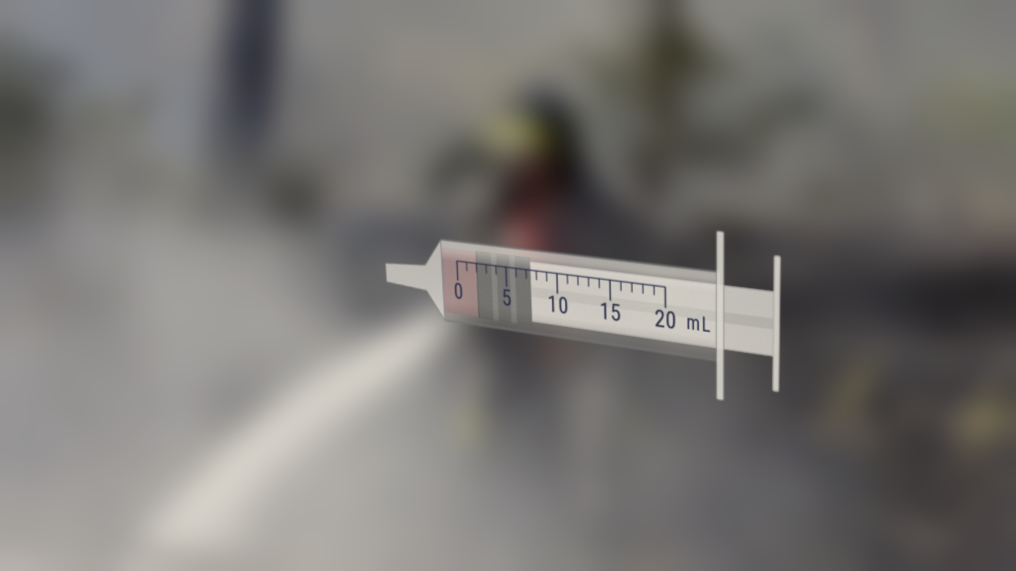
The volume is {"value": 2, "unit": "mL"}
